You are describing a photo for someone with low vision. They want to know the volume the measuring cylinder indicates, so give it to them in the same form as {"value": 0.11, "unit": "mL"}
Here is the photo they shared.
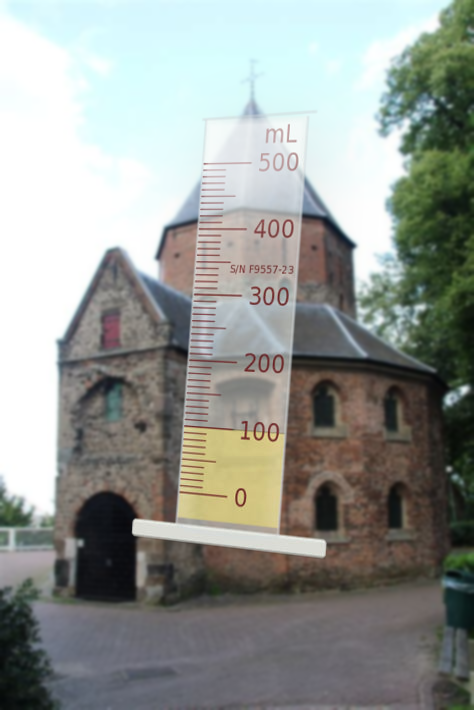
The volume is {"value": 100, "unit": "mL"}
